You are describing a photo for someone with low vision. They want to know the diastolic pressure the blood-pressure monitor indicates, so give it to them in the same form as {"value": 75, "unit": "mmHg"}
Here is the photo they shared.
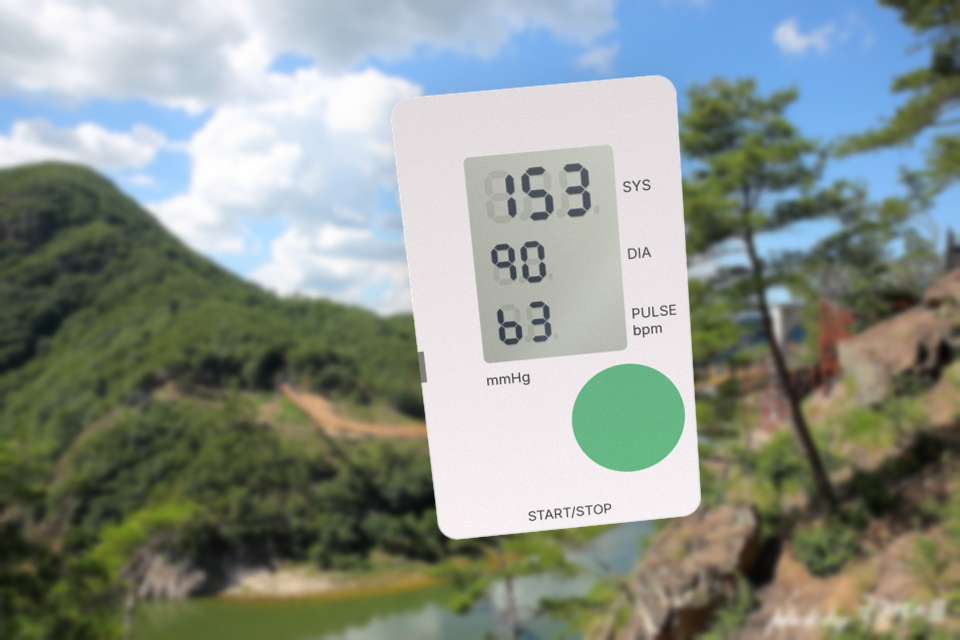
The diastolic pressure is {"value": 90, "unit": "mmHg"}
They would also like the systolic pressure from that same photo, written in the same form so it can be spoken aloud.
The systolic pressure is {"value": 153, "unit": "mmHg"}
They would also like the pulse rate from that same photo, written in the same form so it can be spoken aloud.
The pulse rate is {"value": 63, "unit": "bpm"}
